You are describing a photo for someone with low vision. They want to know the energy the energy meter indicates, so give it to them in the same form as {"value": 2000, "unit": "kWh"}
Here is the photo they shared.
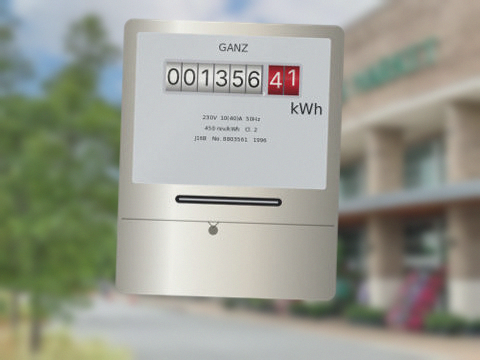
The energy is {"value": 1356.41, "unit": "kWh"}
